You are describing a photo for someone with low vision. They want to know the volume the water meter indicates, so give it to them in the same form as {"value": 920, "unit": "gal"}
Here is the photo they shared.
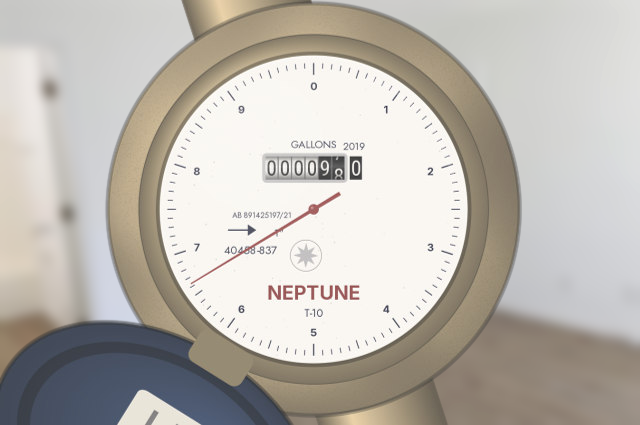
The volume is {"value": 976.6, "unit": "gal"}
